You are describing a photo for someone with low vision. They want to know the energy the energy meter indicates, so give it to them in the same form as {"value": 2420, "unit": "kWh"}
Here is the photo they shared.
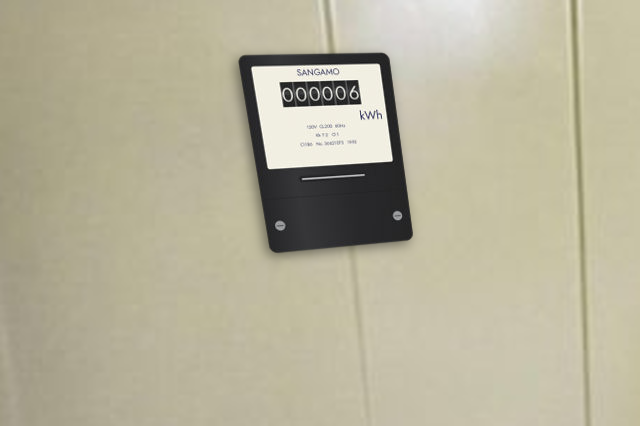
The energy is {"value": 6, "unit": "kWh"}
